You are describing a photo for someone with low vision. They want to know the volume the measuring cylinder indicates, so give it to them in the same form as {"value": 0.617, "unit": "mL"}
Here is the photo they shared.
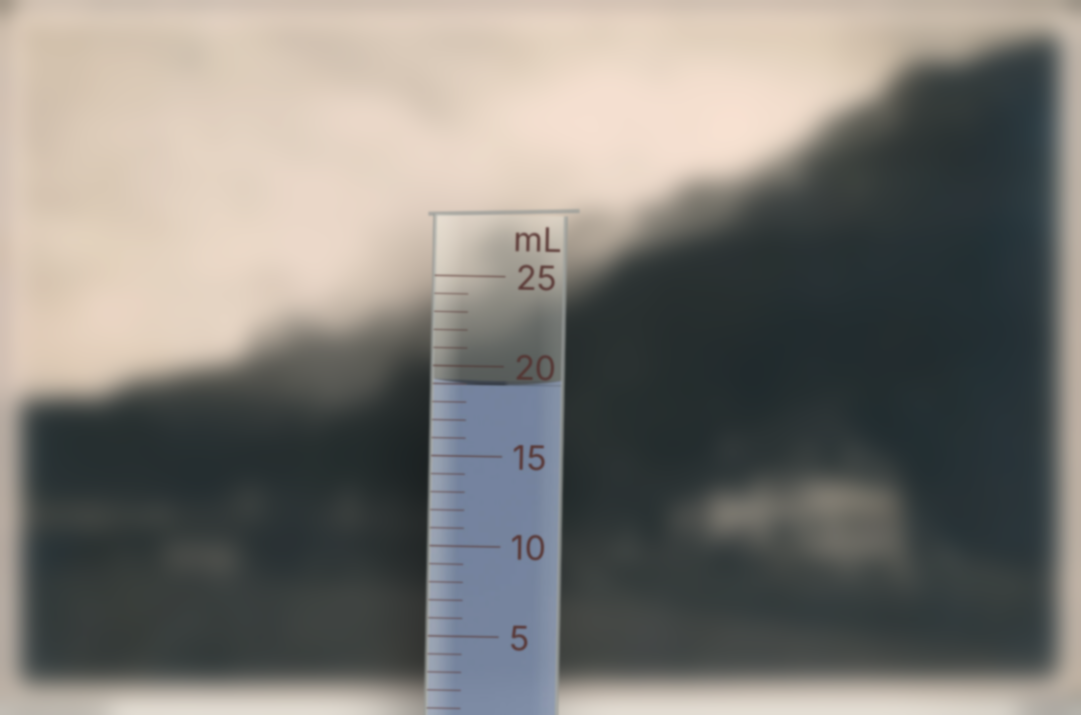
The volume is {"value": 19, "unit": "mL"}
